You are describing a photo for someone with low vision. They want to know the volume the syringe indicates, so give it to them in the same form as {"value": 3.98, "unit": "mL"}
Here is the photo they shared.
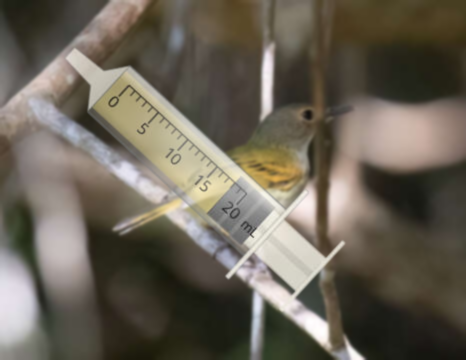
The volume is {"value": 18, "unit": "mL"}
